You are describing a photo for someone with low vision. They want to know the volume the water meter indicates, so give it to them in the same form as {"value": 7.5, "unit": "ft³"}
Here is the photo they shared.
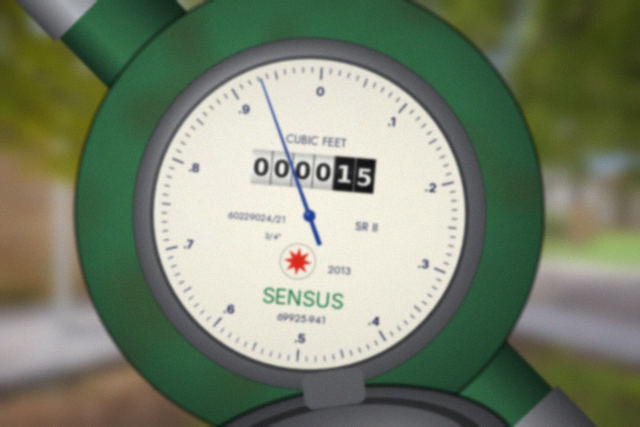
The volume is {"value": 14.93, "unit": "ft³"}
